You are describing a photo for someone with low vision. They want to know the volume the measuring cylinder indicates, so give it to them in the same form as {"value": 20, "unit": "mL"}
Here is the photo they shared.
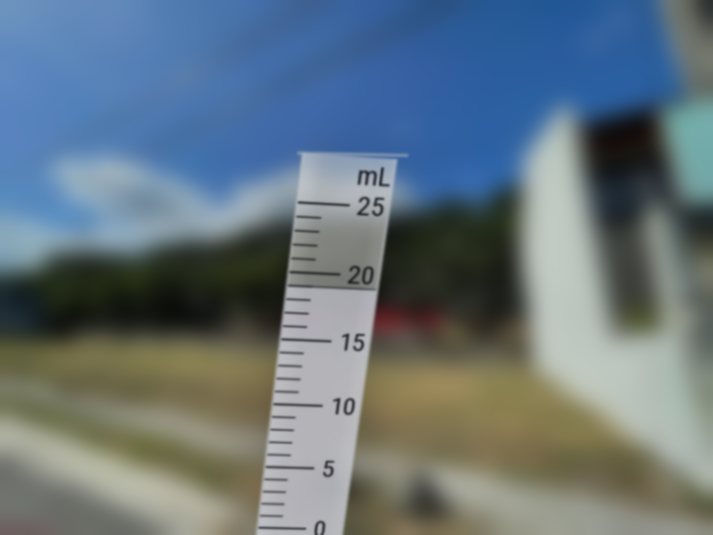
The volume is {"value": 19, "unit": "mL"}
